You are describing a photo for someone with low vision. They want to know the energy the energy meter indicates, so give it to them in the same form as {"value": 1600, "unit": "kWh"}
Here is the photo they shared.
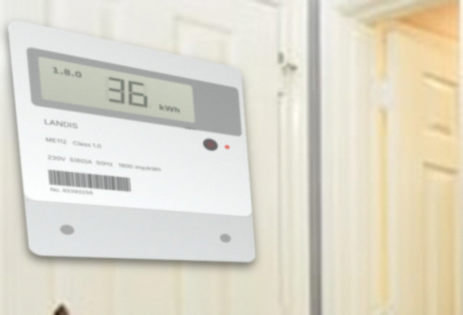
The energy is {"value": 36, "unit": "kWh"}
